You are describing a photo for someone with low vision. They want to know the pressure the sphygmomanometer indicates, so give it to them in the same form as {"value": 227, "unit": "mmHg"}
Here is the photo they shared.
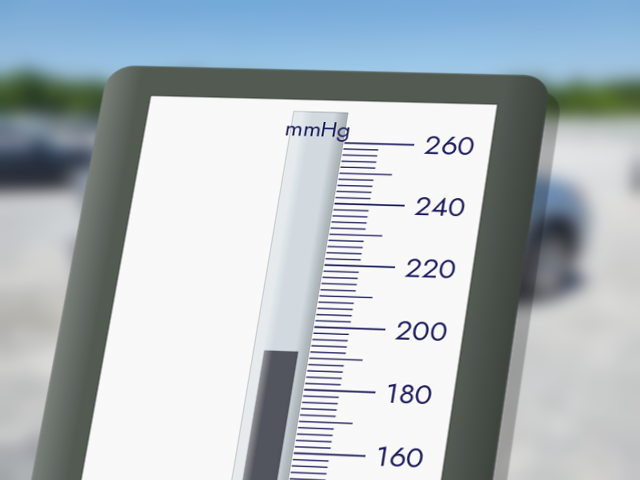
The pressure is {"value": 192, "unit": "mmHg"}
